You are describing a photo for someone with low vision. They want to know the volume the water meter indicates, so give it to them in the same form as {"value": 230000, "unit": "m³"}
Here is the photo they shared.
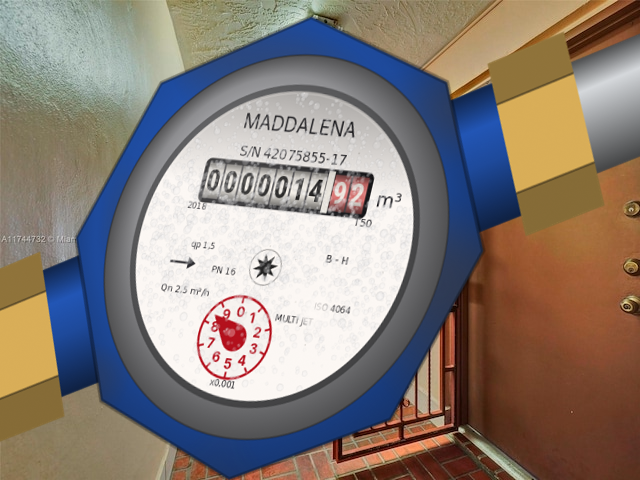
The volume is {"value": 14.928, "unit": "m³"}
